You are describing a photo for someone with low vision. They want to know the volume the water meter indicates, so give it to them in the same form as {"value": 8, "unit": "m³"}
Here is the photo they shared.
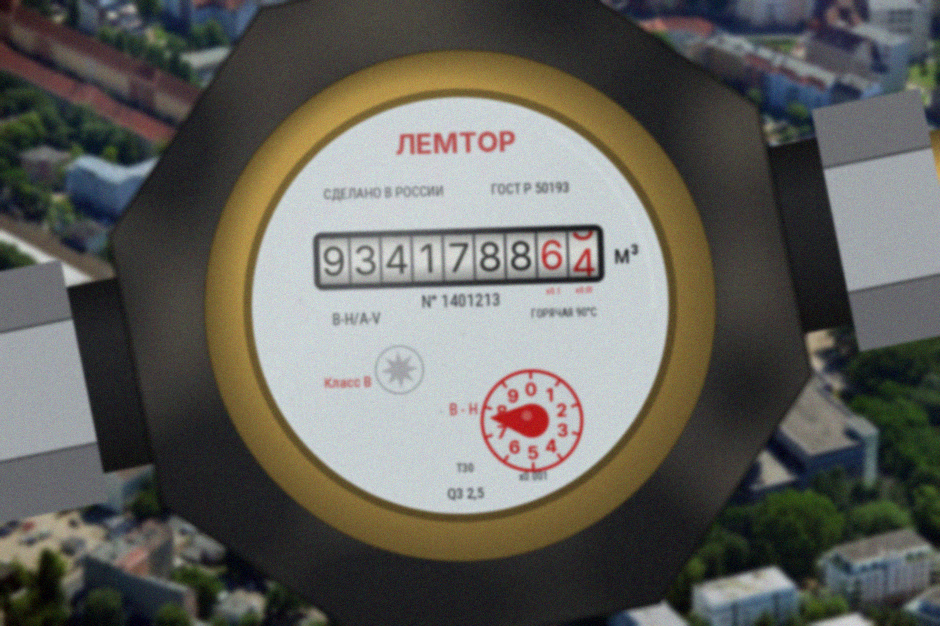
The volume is {"value": 9341788.637, "unit": "m³"}
